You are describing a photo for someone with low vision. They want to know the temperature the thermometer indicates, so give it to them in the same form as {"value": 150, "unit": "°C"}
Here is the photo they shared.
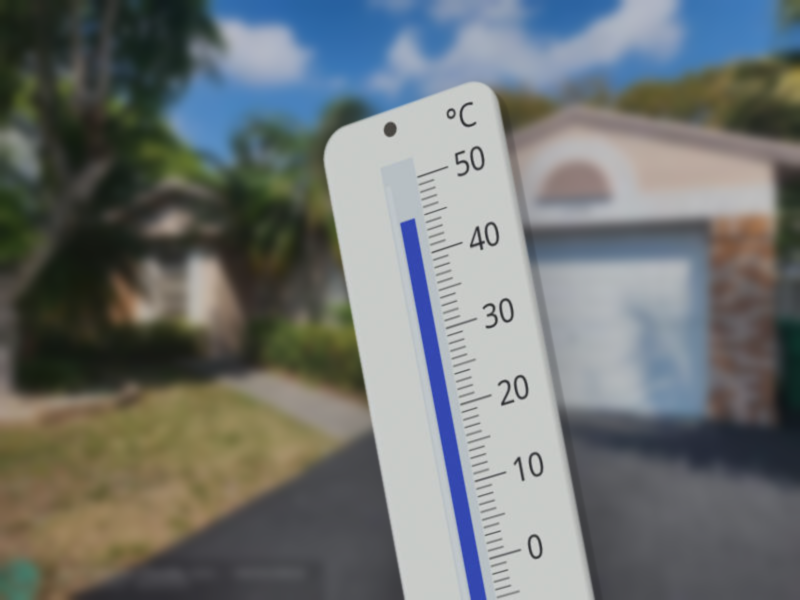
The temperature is {"value": 45, "unit": "°C"}
